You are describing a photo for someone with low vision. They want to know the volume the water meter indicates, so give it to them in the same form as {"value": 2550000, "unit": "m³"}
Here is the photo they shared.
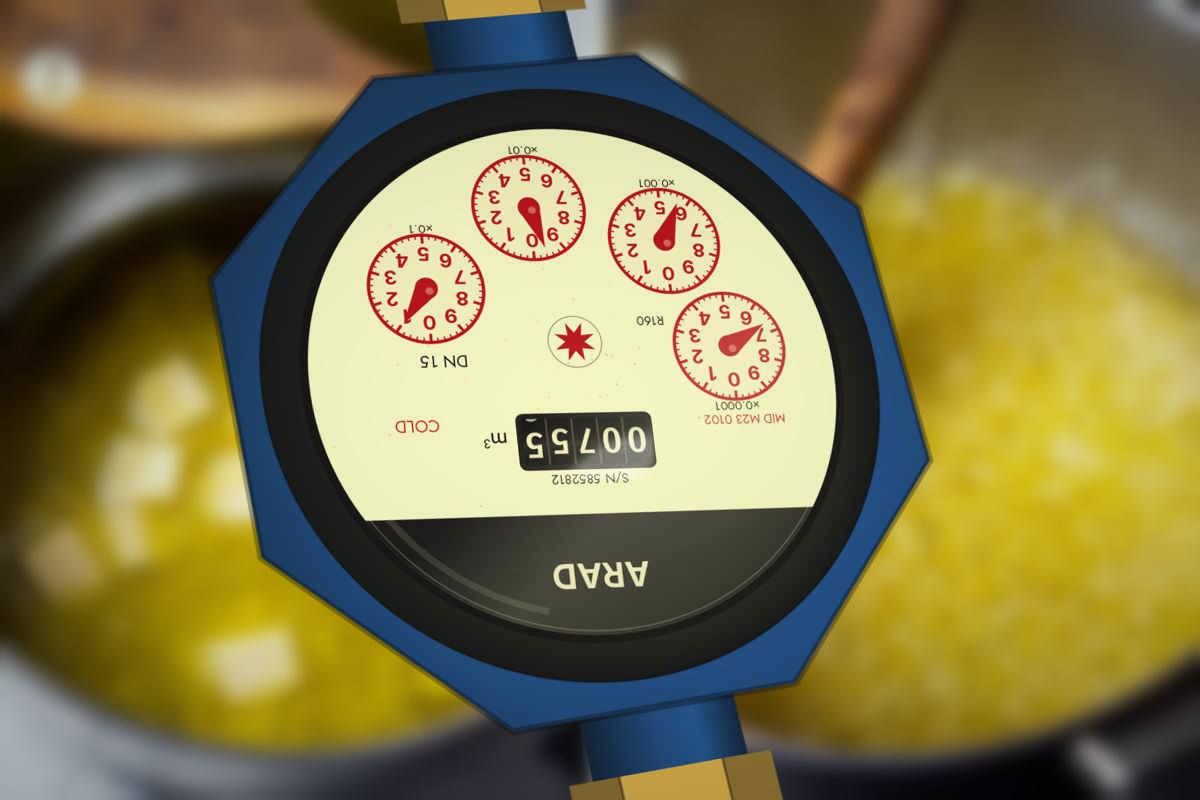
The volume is {"value": 755.0956, "unit": "m³"}
